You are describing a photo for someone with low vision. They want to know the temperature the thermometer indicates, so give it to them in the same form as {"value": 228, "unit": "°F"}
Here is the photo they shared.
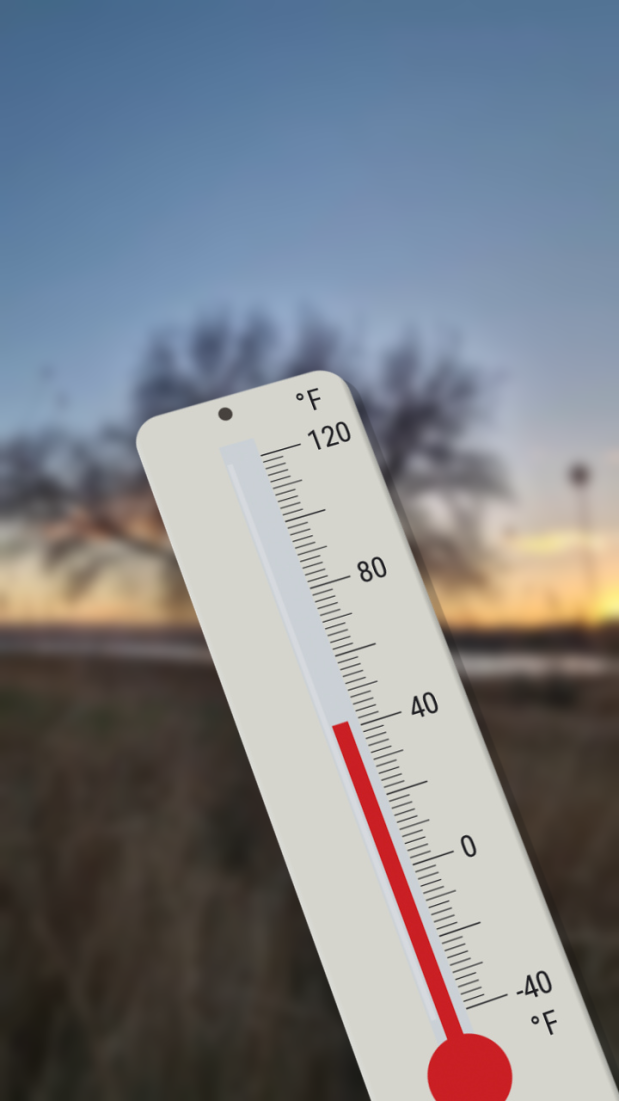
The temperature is {"value": 42, "unit": "°F"}
